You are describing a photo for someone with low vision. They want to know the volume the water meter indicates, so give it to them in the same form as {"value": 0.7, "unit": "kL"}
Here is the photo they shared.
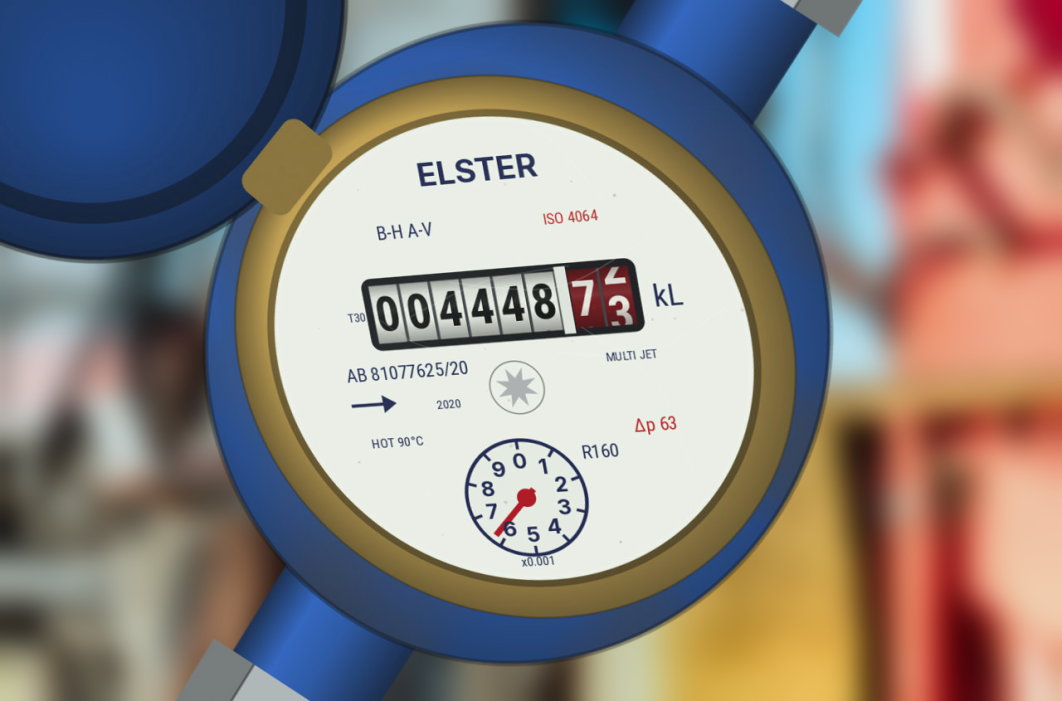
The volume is {"value": 4448.726, "unit": "kL"}
